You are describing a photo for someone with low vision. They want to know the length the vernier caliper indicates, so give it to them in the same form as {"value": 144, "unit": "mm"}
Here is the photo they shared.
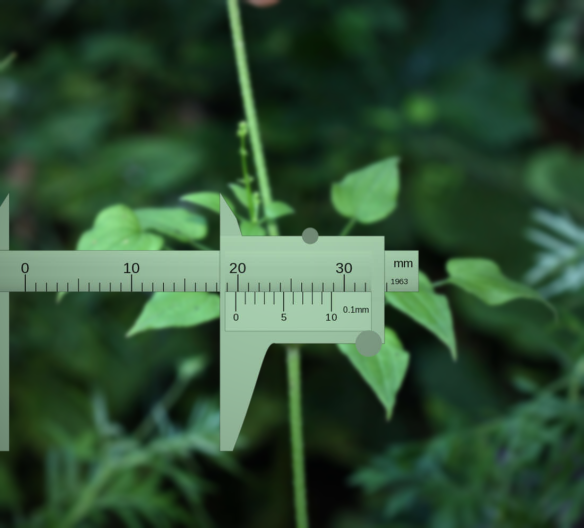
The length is {"value": 19.8, "unit": "mm"}
